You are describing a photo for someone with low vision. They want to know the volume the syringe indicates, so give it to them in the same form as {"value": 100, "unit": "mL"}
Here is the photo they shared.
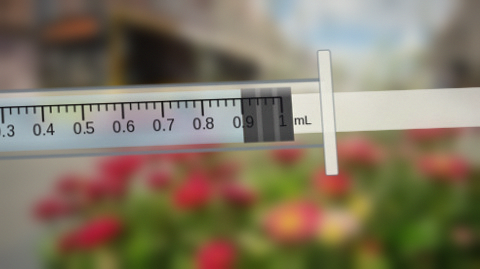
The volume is {"value": 0.9, "unit": "mL"}
